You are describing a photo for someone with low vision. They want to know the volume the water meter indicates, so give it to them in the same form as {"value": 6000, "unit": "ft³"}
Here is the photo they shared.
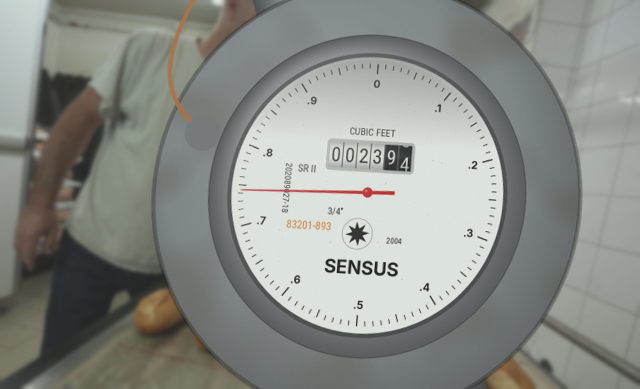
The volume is {"value": 2393.74, "unit": "ft³"}
